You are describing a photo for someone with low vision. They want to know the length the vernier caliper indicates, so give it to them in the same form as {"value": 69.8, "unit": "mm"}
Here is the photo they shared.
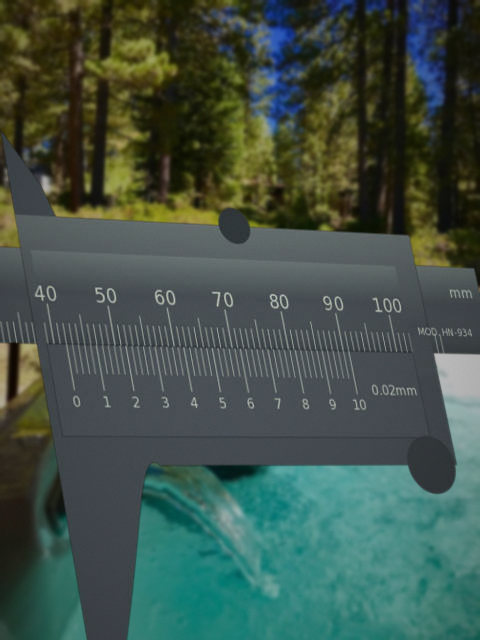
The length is {"value": 42.0, "unit": "mm"}
